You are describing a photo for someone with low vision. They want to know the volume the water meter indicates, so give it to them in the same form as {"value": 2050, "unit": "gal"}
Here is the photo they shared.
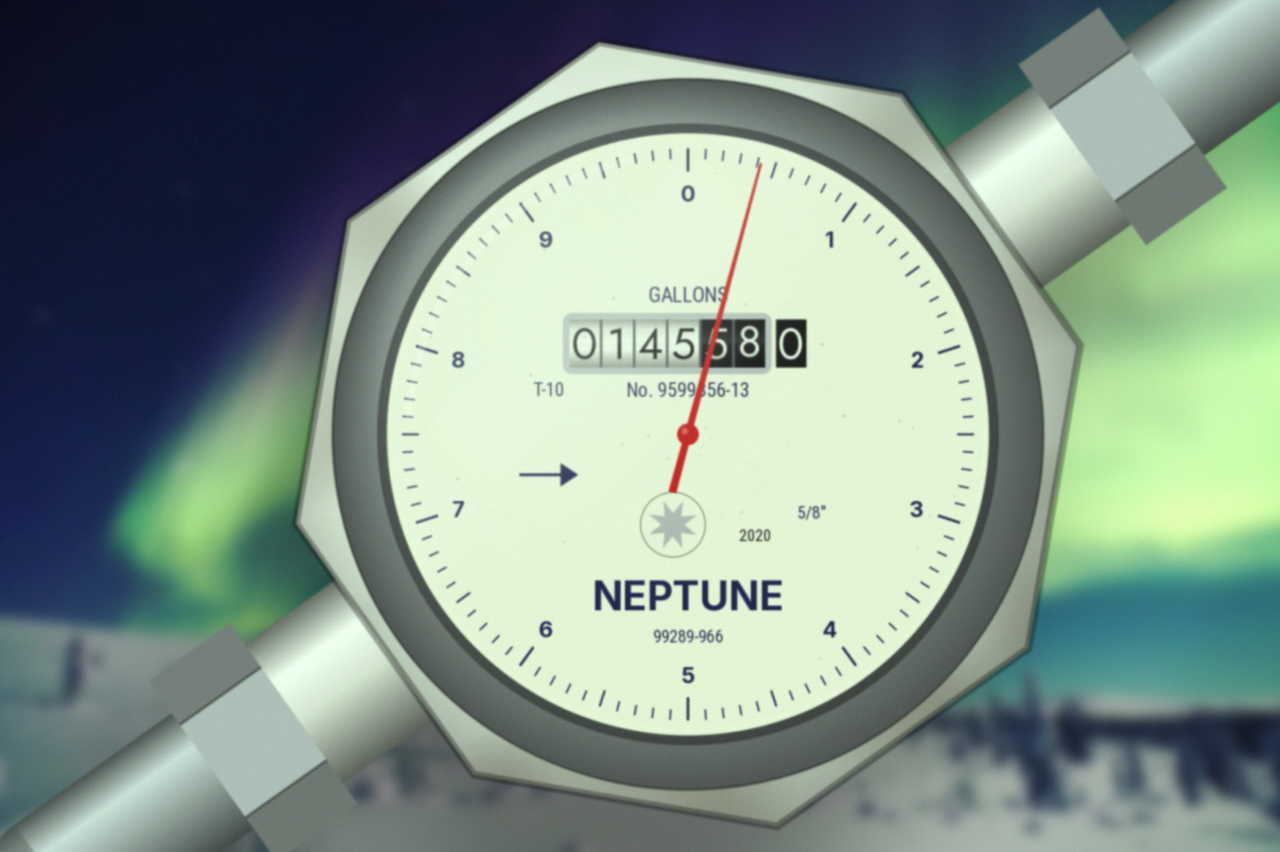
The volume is {"value": 145580.4, "unit": "gal"}
